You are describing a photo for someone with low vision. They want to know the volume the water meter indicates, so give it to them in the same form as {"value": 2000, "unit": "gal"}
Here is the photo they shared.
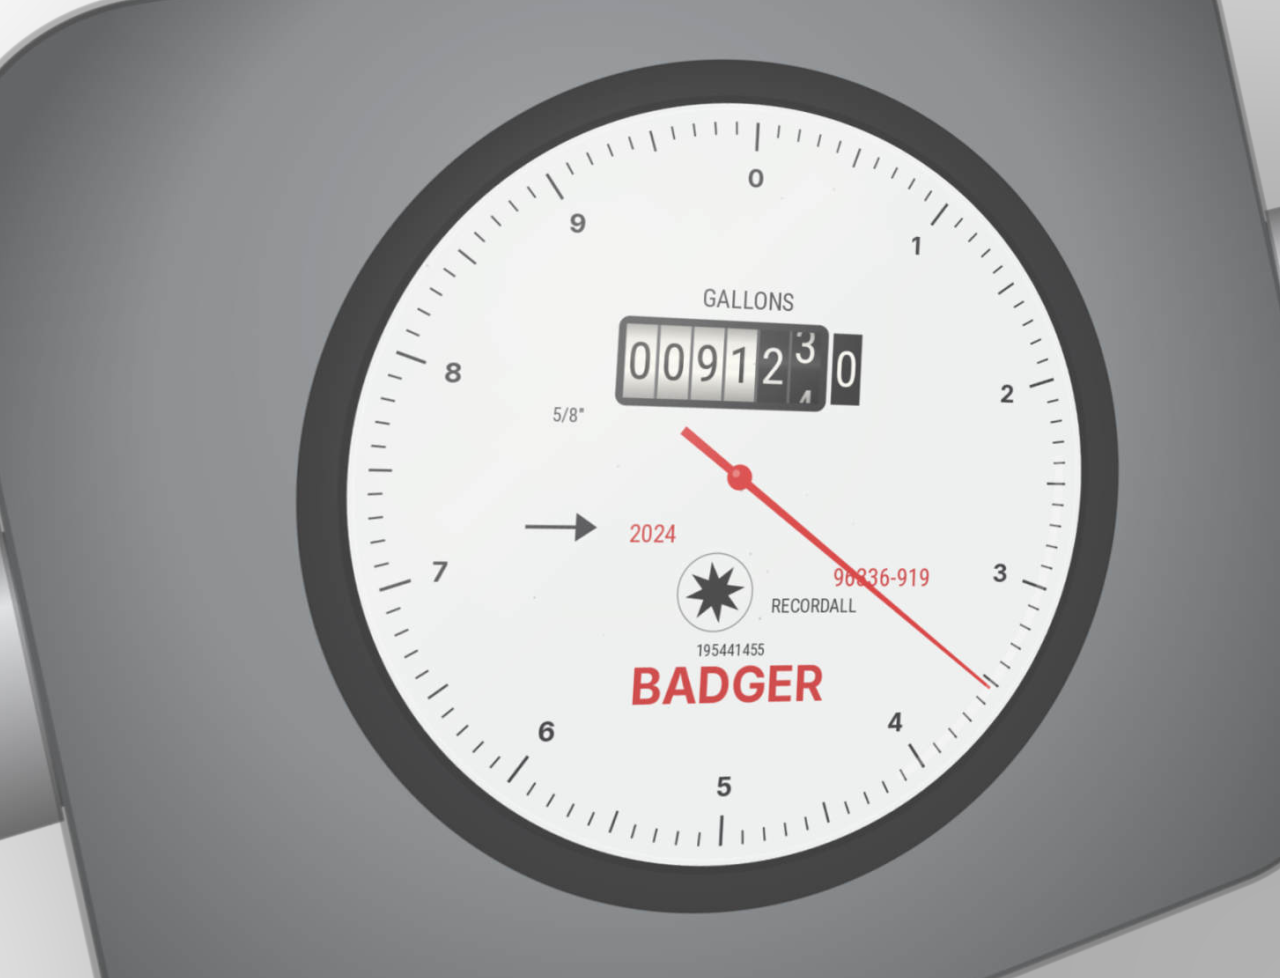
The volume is {"value": 91233.5, "unit": "gal"}
